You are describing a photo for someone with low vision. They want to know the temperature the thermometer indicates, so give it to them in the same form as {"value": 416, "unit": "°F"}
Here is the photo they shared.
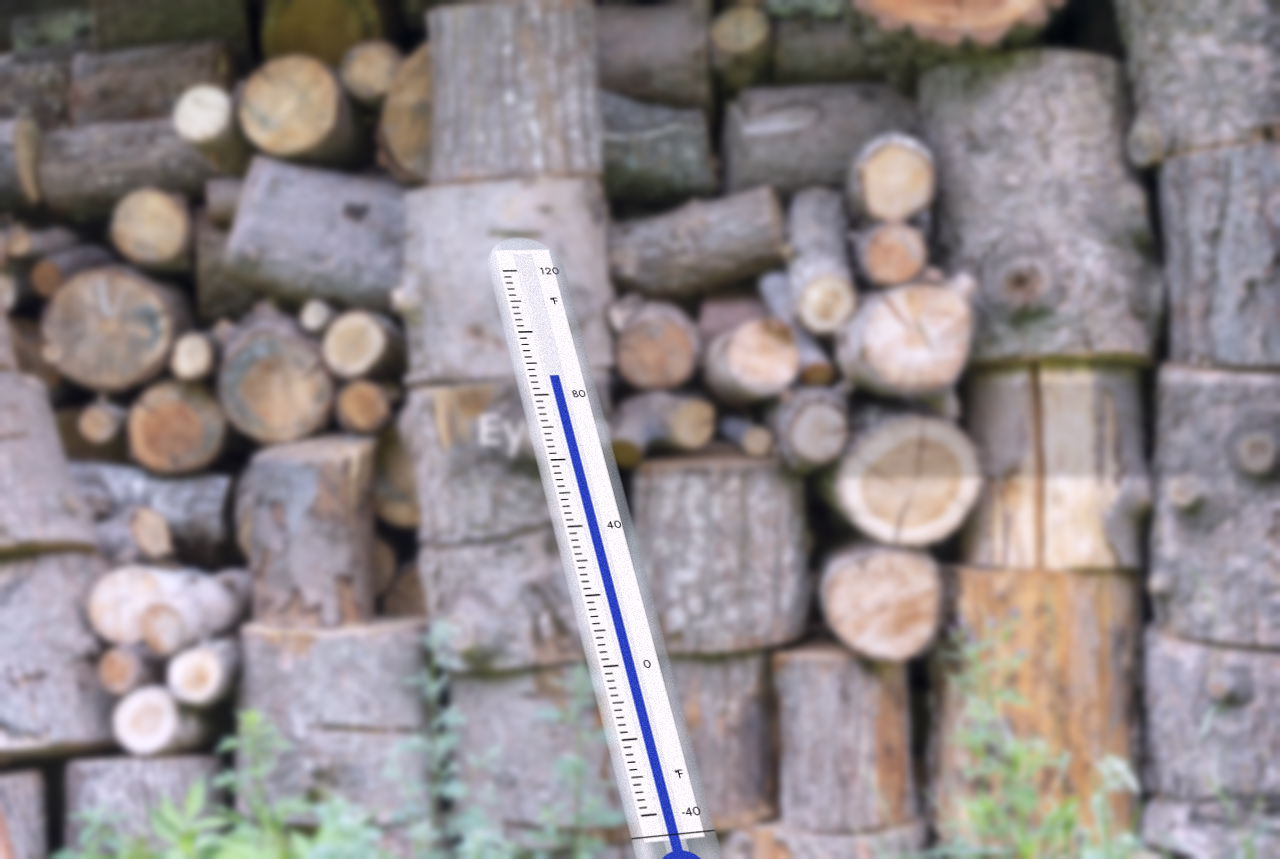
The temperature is {"value": 86, "unit": "°F"}
